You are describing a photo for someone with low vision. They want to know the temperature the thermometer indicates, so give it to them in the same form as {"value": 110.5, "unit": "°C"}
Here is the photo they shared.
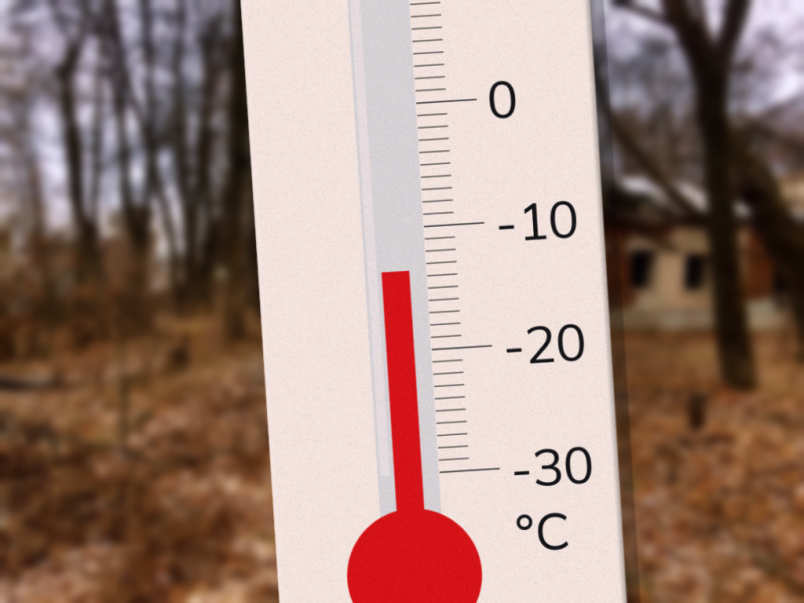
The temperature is {"value": -13.5, "unit": "°C"}
